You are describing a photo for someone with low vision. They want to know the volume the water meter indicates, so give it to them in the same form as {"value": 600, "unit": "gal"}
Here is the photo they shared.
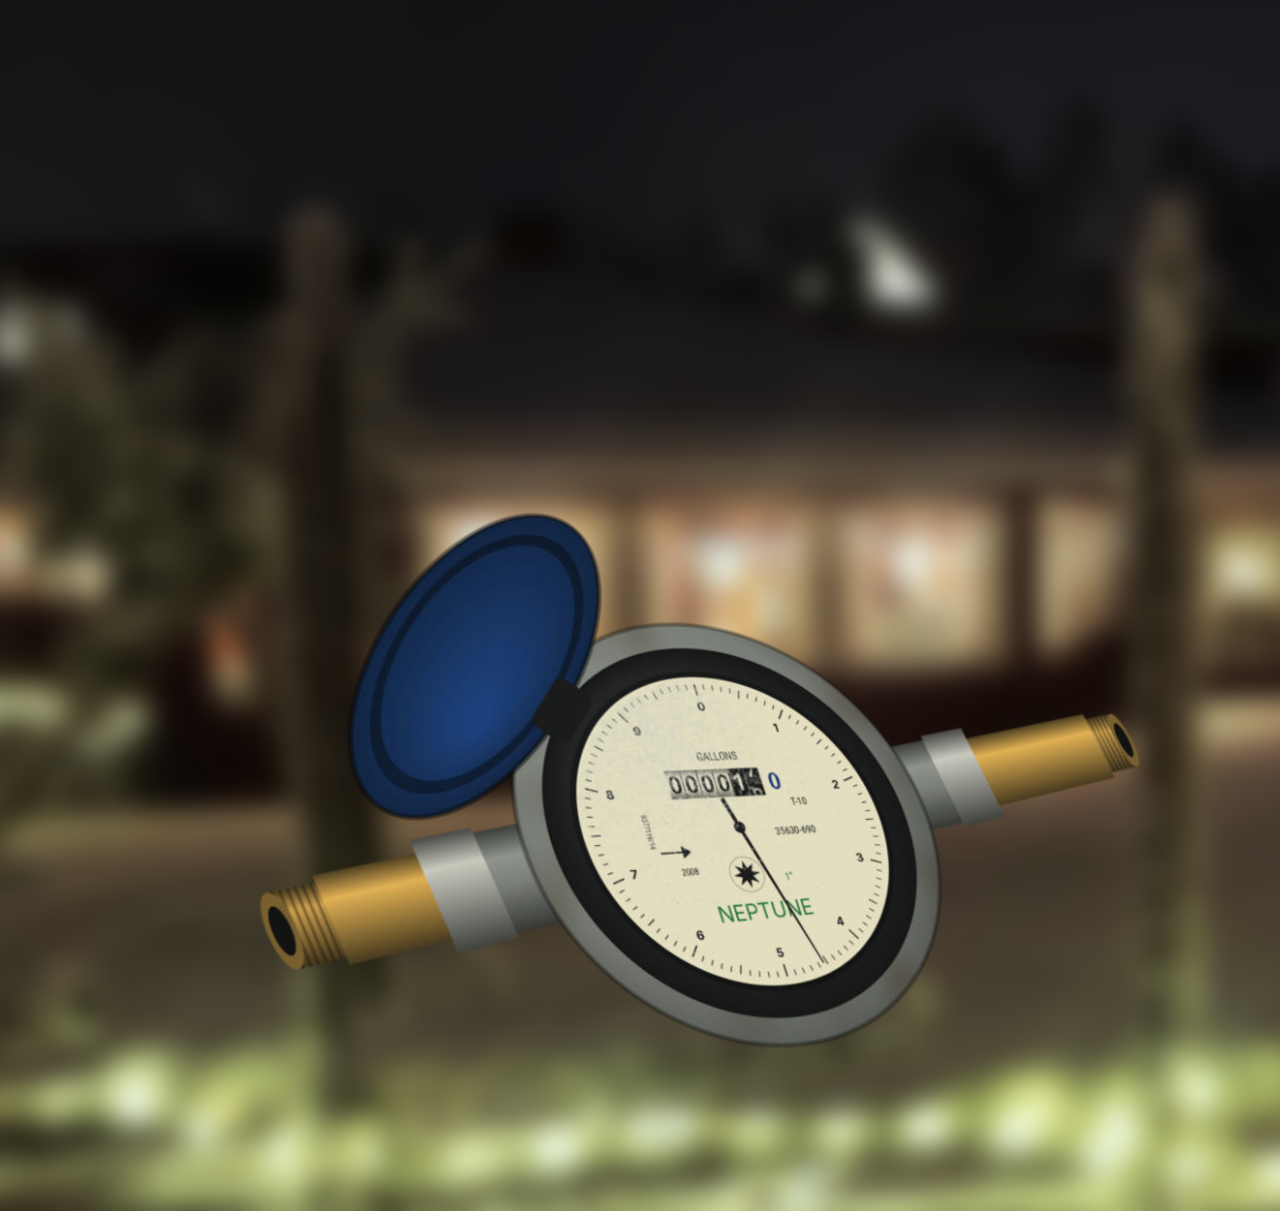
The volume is {"value": 174.5, "unit": "gal"}
